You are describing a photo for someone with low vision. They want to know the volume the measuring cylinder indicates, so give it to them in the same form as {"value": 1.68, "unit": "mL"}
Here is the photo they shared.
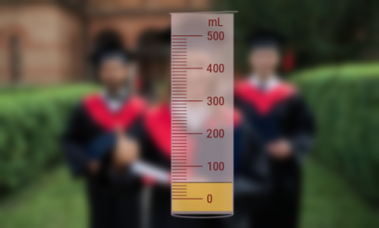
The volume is {"value": 50, "unit": "mL"}
